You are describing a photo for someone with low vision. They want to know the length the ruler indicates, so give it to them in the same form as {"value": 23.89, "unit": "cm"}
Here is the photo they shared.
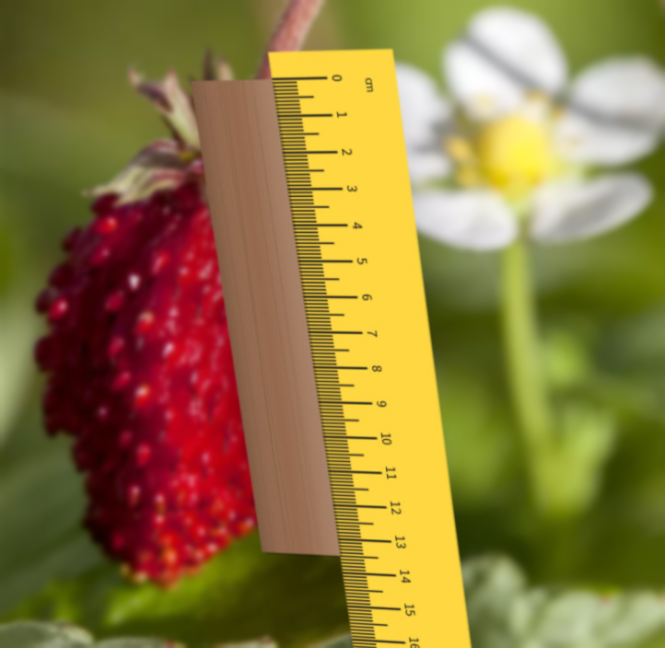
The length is {"value": 13.5, "unit": "cm"}
